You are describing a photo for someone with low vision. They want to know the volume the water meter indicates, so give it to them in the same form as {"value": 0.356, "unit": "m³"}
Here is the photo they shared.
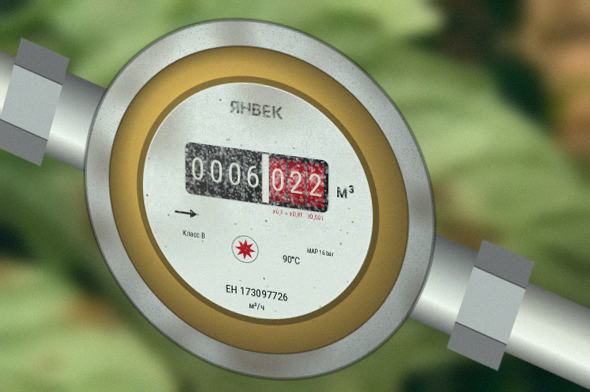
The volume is {"value": 6.022, "unit": "m³"}
